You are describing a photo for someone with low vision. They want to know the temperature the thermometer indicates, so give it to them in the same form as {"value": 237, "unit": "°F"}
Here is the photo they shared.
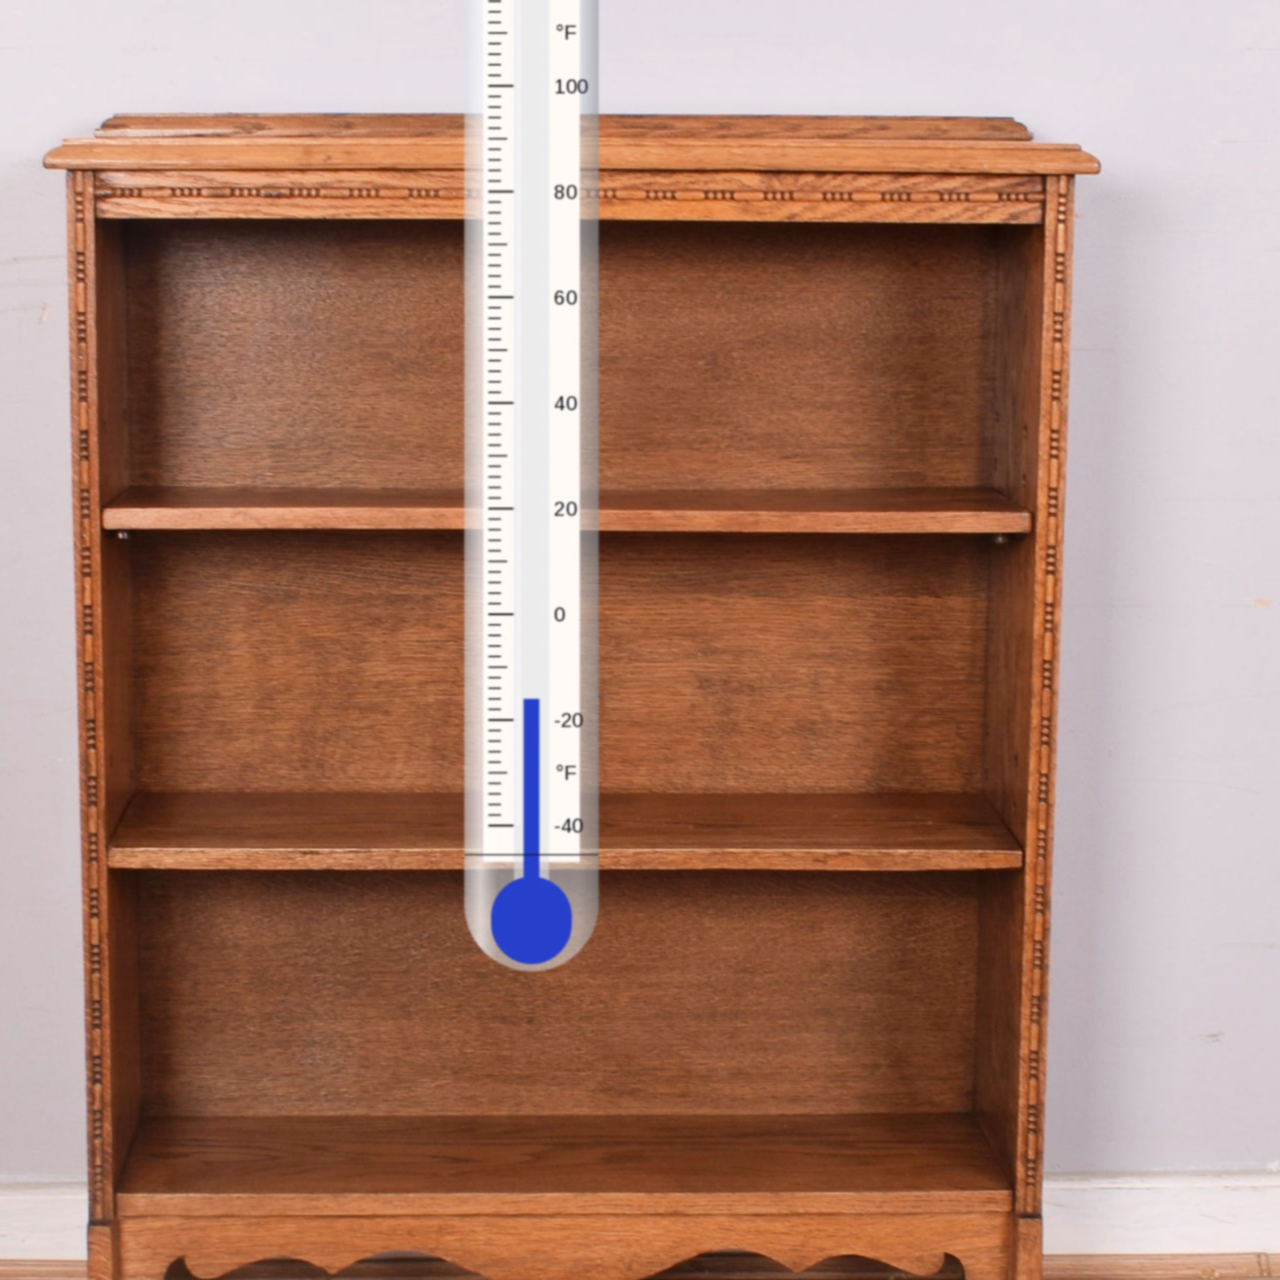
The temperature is {"value": -16, "unit": "°F"}
